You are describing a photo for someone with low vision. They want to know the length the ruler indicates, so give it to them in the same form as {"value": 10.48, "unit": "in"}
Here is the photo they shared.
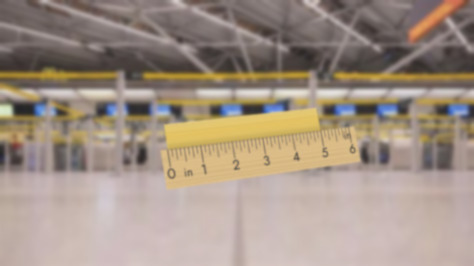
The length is {"value": 5, "unit": "in"}
